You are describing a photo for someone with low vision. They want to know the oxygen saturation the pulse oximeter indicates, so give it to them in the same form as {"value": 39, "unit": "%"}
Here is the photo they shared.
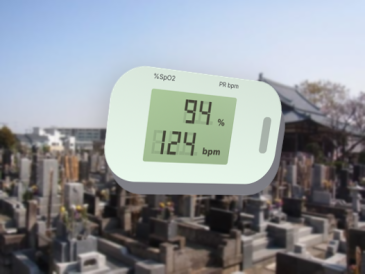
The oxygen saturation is {"value": 94, "unit": "%"}
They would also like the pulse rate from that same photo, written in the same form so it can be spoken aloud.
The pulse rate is {"value": 124, "unit": "bpm"}
